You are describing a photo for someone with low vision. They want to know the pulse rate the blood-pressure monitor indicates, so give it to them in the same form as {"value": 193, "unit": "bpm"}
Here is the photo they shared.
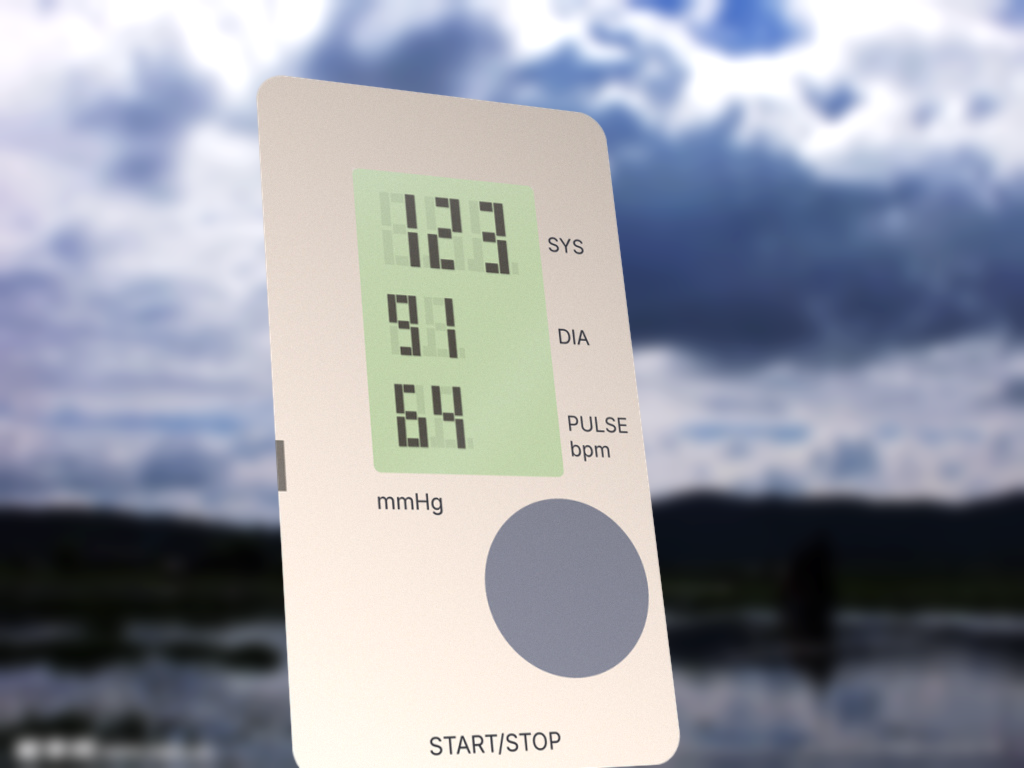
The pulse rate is {"value": 64, "unit": "bpm"}
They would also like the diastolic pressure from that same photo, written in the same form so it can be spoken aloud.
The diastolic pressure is {"value": 91, "unit": "mmHg"}
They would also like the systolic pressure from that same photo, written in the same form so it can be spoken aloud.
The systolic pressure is {"value": 123, "unit": "mmHg"}
